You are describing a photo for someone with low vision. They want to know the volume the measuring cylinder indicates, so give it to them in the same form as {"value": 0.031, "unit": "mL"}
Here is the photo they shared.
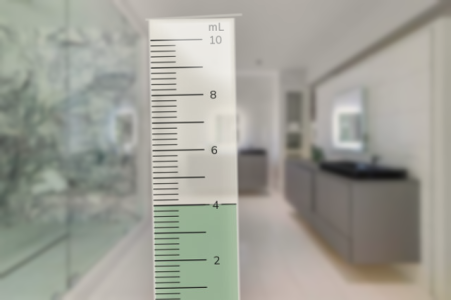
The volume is {"value": 4, "unit": "mL"}
